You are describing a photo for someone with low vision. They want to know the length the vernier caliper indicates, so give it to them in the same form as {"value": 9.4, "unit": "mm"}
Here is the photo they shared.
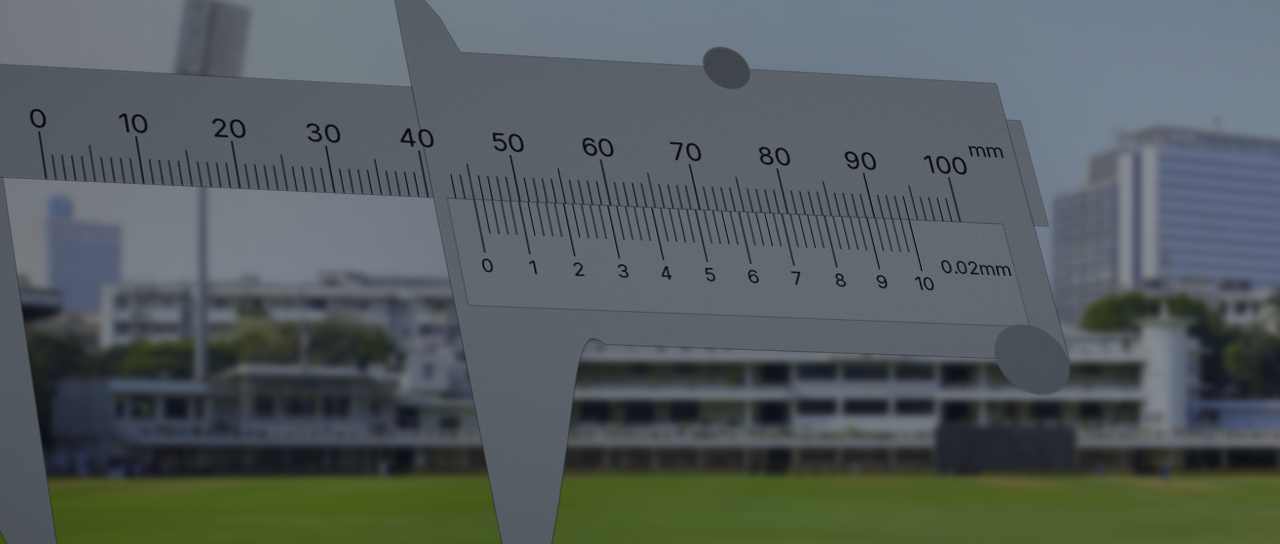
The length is {"value": 45.0, "unit": "mm"}
